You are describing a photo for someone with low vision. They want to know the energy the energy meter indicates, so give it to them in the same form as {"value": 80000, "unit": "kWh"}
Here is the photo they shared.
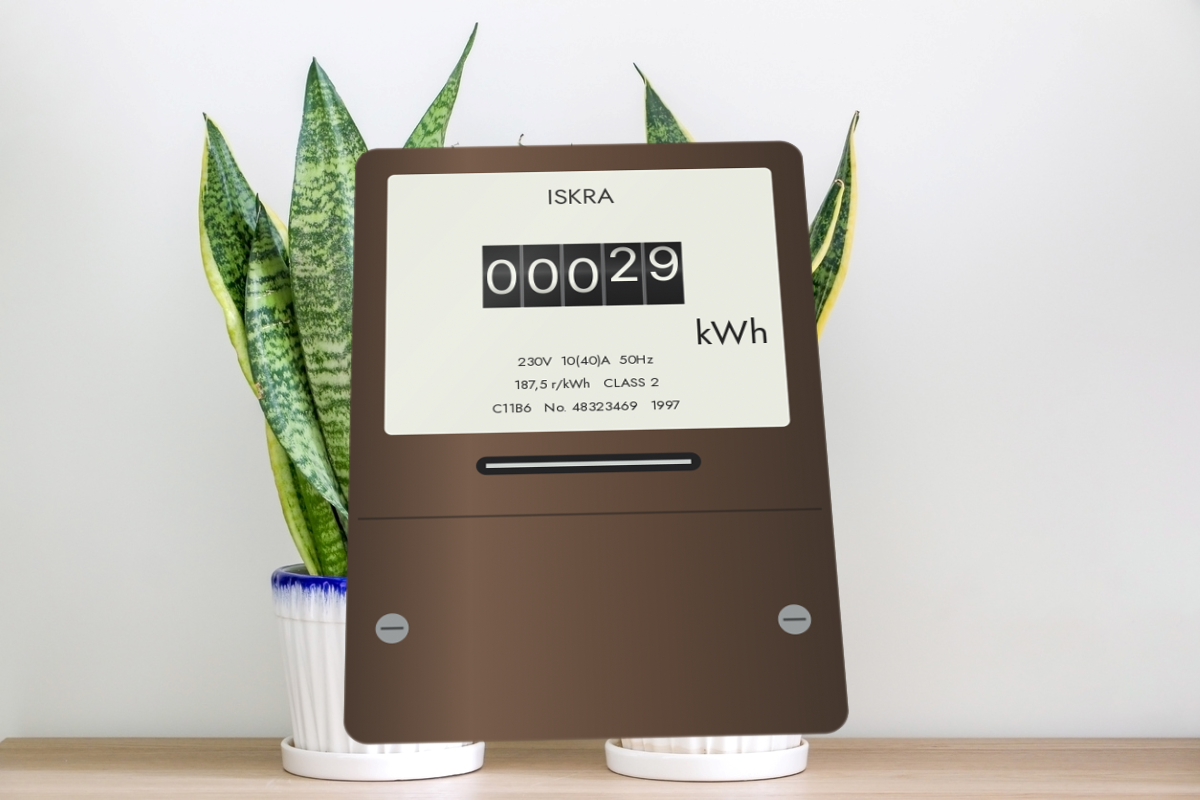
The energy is {"value": 29, "unit": "kWh"}
